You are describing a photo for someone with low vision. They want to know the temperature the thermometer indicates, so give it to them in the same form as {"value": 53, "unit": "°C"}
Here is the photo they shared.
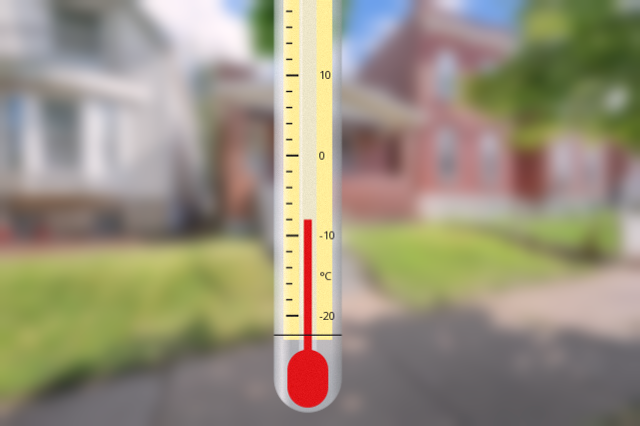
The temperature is {"value": -8, "unit": "°C"}
